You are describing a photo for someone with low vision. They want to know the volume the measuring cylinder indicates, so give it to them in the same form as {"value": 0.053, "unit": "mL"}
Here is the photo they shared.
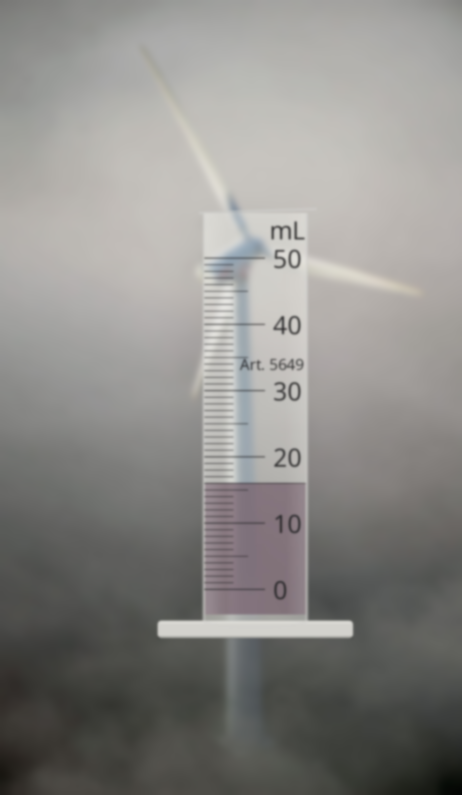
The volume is {"value": 16, "unit": "mL"}
